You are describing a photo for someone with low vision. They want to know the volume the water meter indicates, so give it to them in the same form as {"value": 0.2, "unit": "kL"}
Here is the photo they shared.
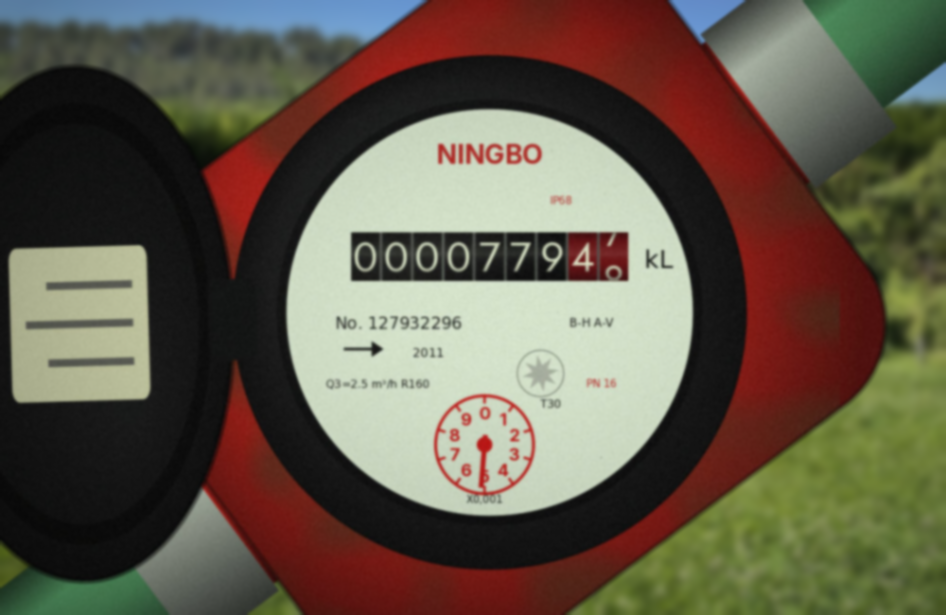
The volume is {"value": 779.475, "unit": "kL"}
